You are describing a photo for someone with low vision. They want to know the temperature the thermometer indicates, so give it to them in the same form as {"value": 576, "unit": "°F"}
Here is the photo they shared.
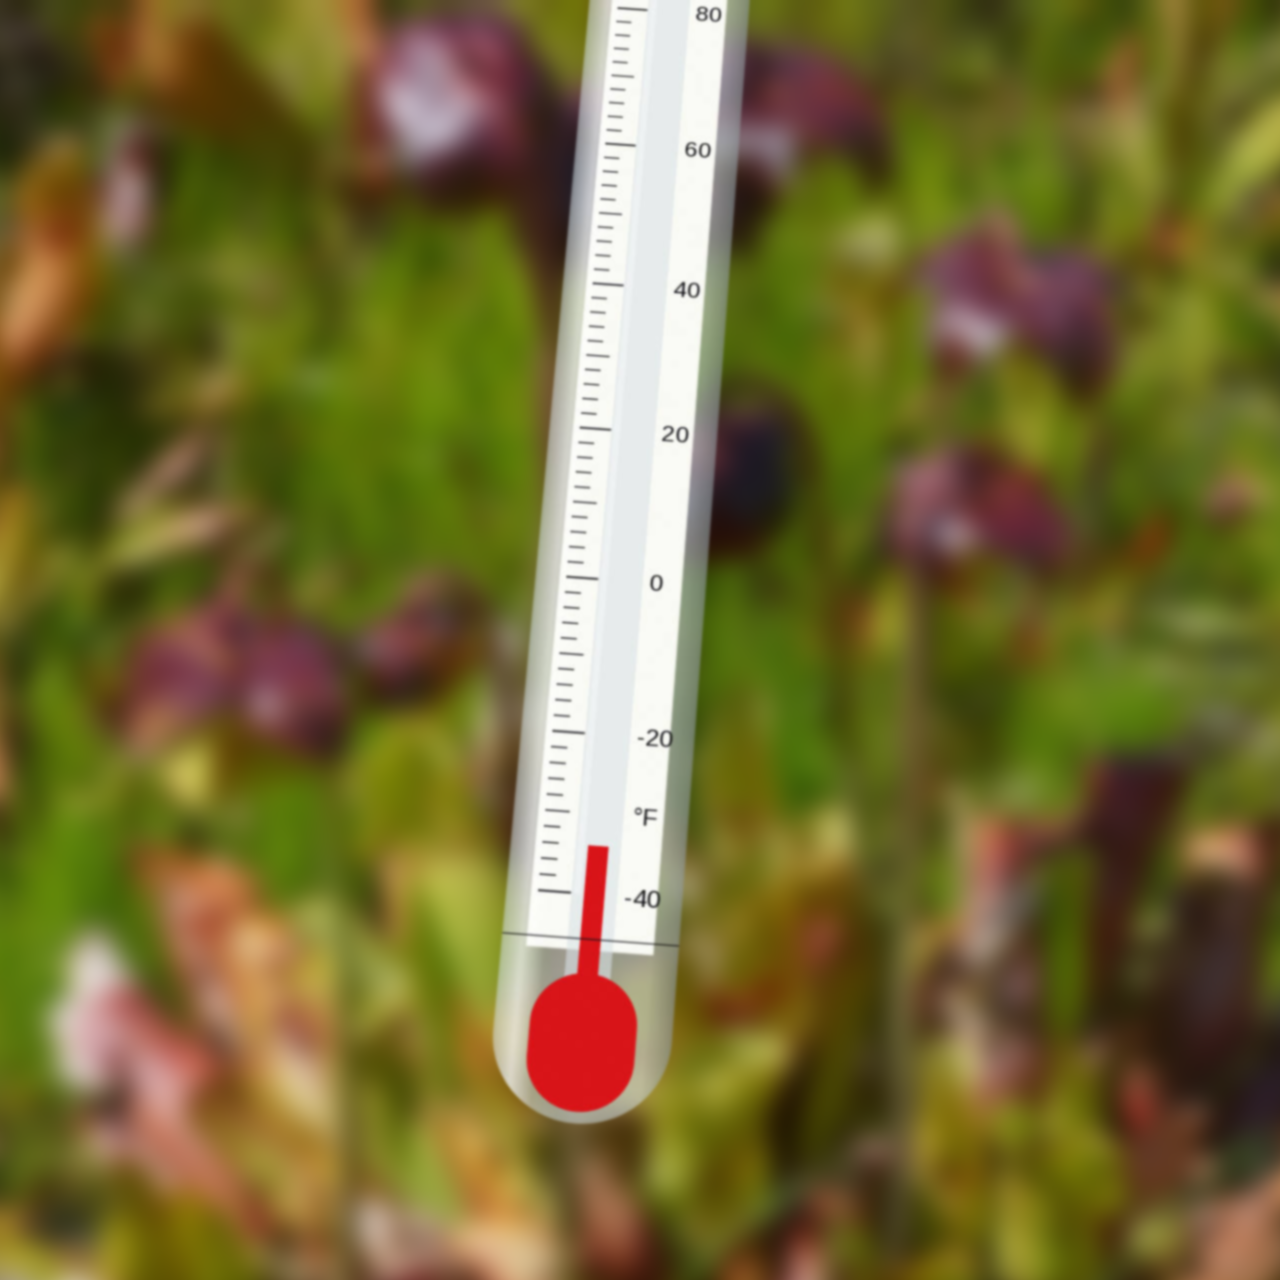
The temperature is {"value": -34, "unit": "°F"}
